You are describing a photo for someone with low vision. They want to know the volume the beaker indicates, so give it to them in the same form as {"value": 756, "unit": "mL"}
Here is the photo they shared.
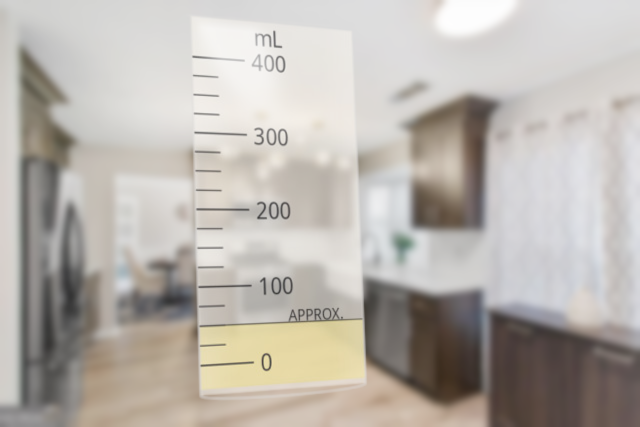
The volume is {"value": 50, "unit": "mL"}
